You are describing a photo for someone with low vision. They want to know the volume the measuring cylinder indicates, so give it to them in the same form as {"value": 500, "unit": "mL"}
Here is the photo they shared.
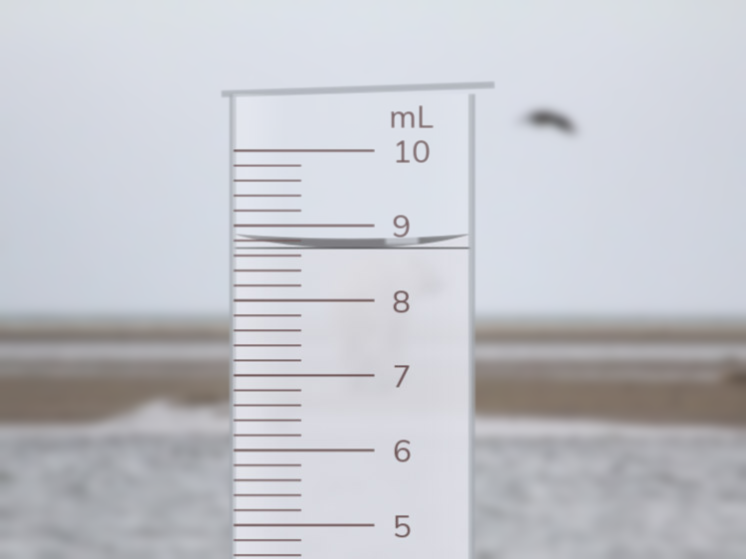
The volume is {"value": 8.7, "unit": "mL"}
